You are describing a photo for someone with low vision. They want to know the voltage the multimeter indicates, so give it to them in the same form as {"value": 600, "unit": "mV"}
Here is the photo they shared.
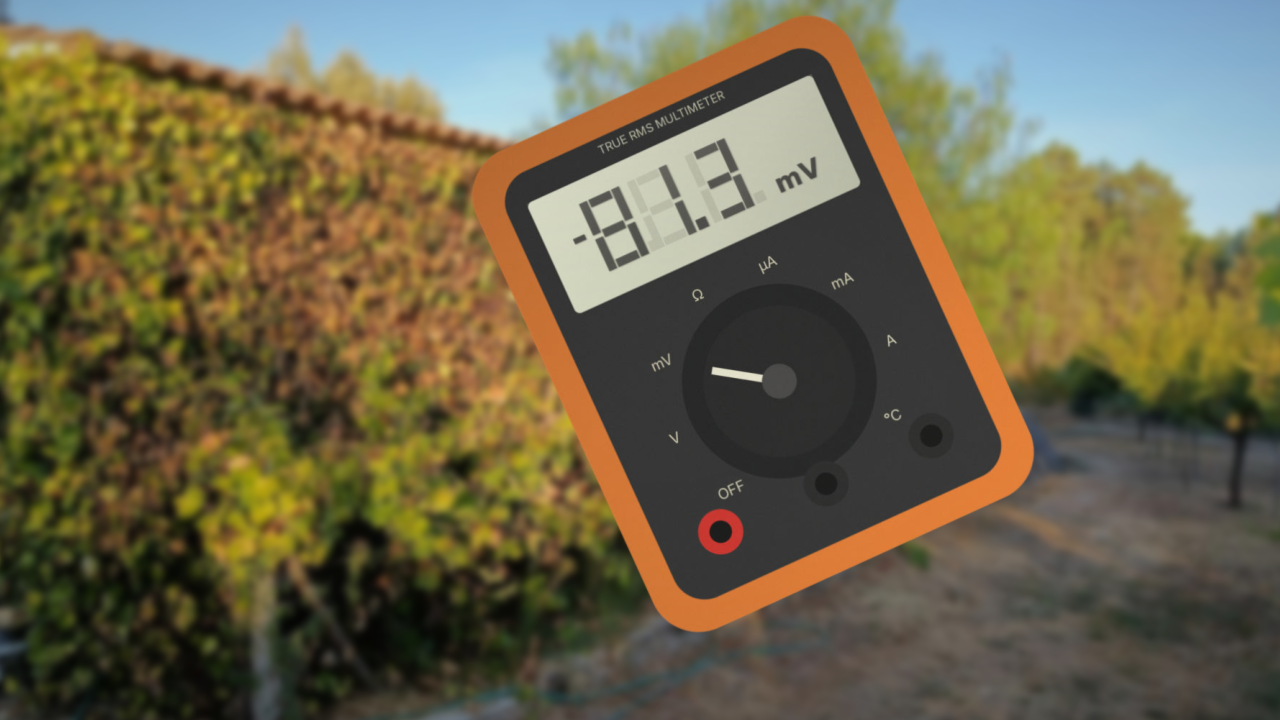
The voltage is {"value": -81.3, "unit": "mV"}
